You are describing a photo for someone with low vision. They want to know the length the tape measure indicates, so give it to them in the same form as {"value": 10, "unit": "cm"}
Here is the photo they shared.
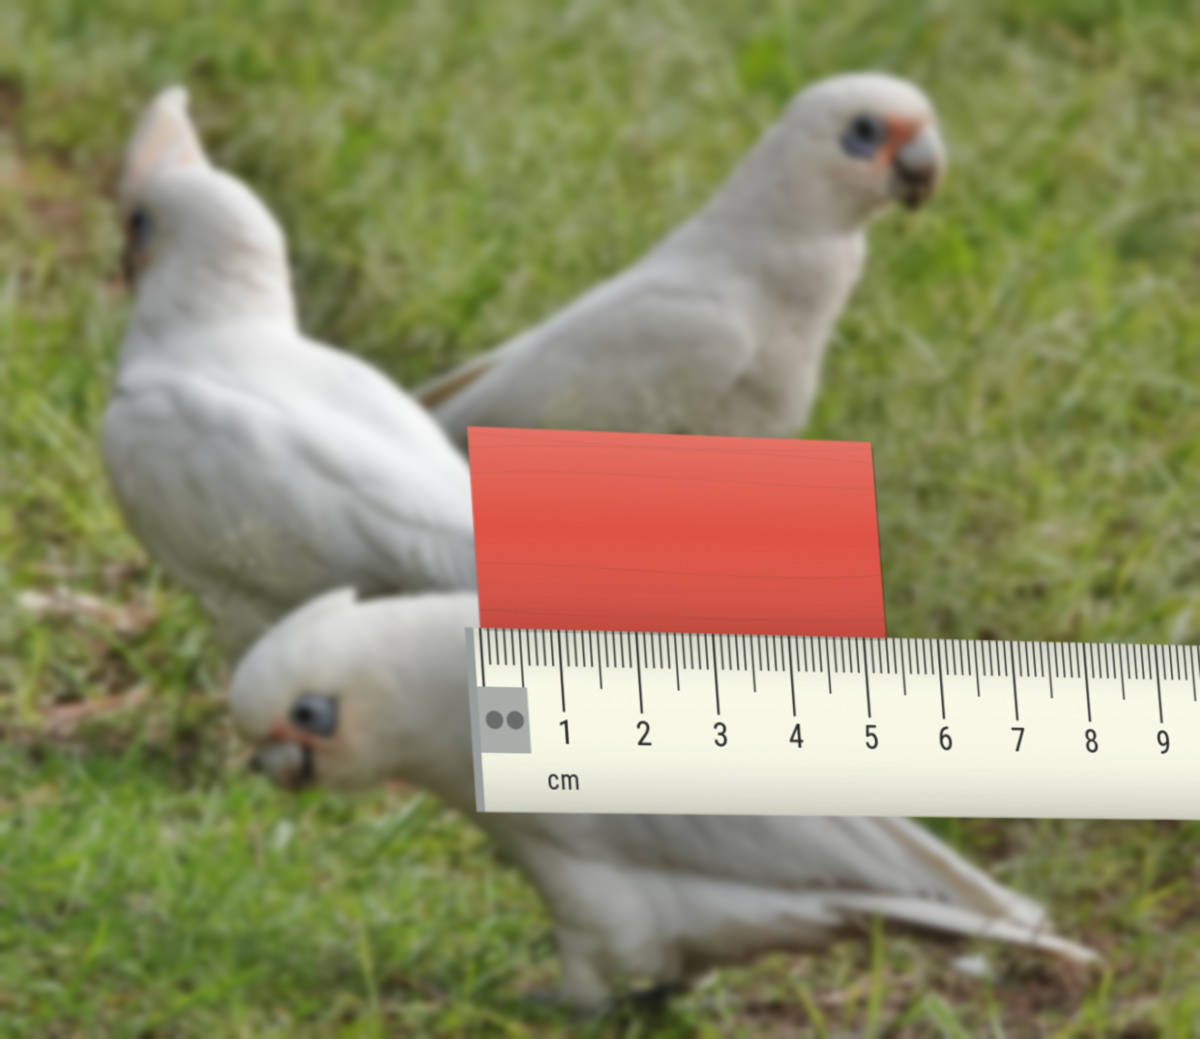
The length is {"value": 5.3, "unit": "cm"}
